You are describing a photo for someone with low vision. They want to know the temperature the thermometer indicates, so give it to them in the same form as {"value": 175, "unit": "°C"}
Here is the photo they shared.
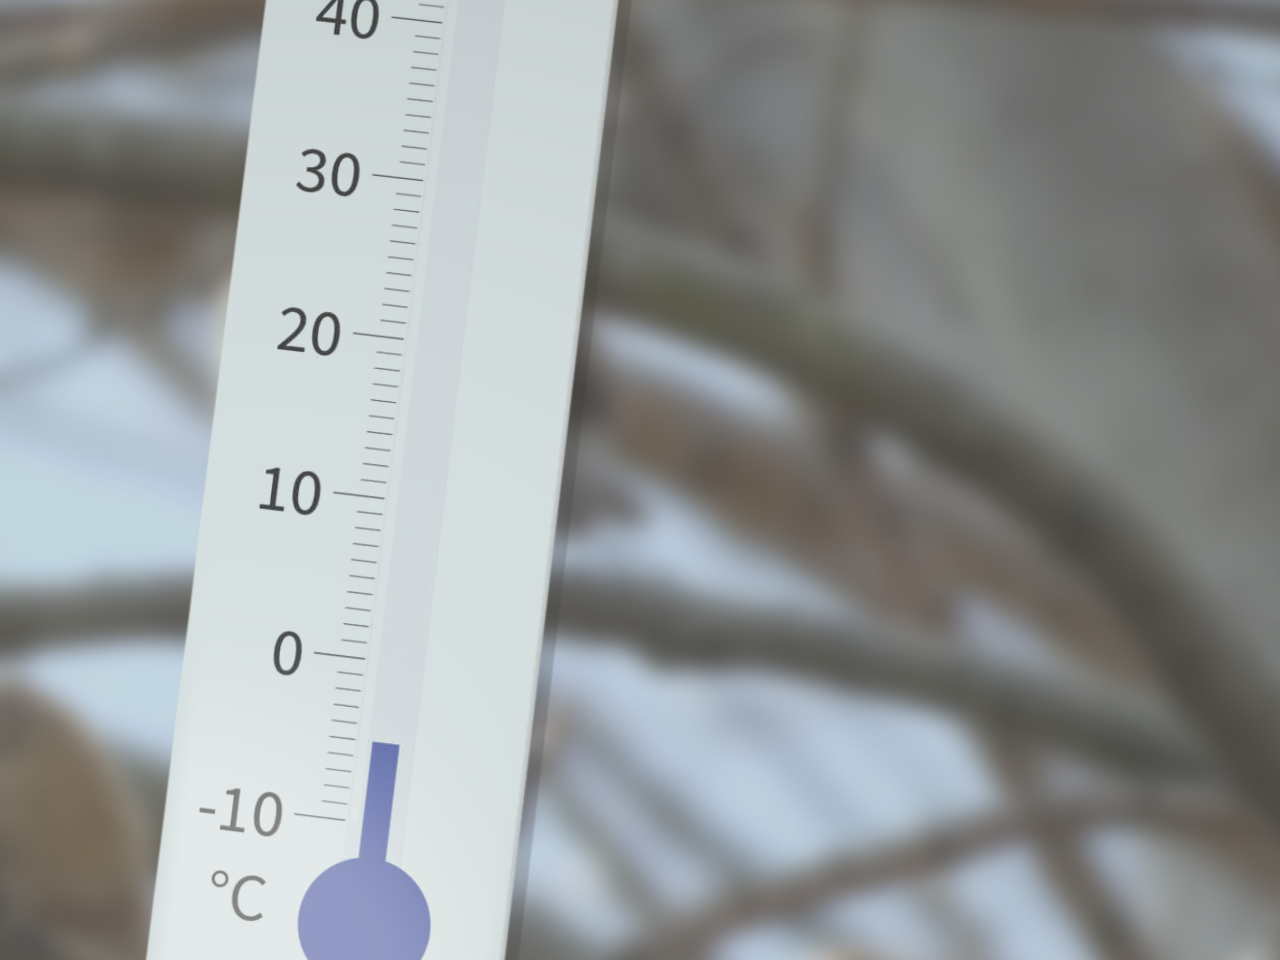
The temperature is {"value": -5, "unit": "°C"}
